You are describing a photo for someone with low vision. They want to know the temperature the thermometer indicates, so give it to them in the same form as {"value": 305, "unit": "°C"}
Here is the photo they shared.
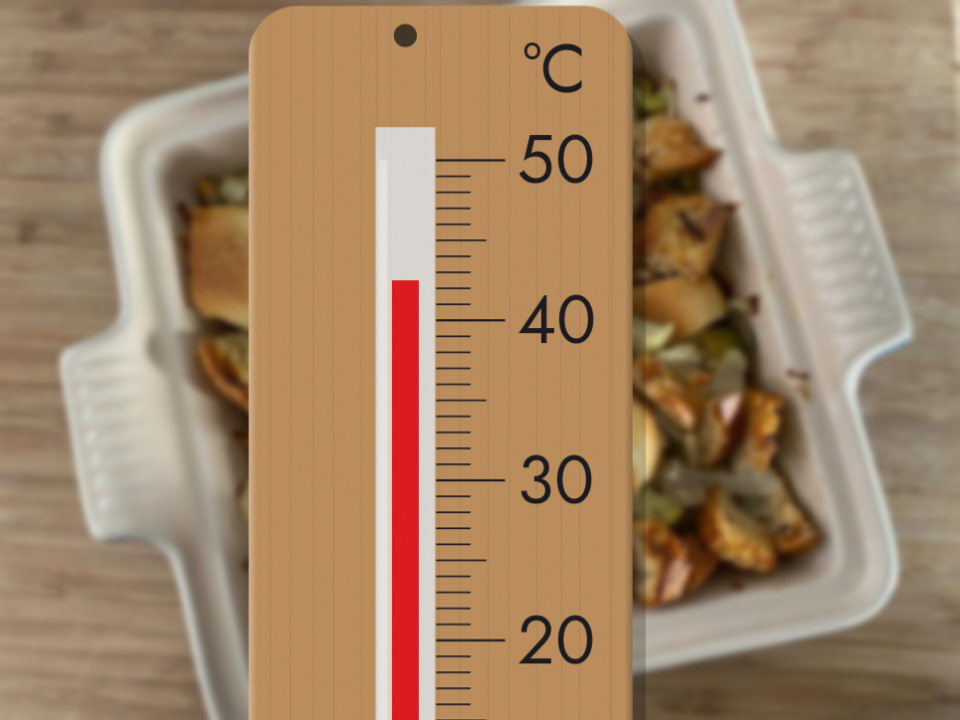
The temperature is {"value": 42.5, "unit": "°C"}
